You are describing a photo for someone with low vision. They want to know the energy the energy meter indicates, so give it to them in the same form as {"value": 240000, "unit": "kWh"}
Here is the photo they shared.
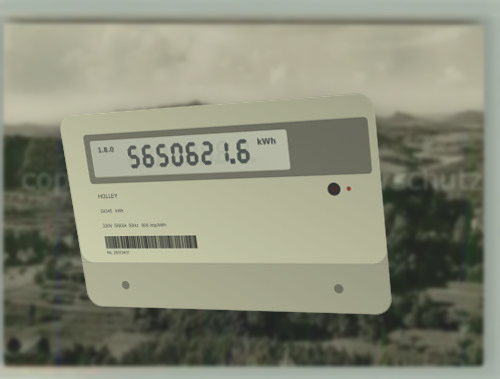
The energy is {"value": 5650621.6, "unit": "kWh"}
